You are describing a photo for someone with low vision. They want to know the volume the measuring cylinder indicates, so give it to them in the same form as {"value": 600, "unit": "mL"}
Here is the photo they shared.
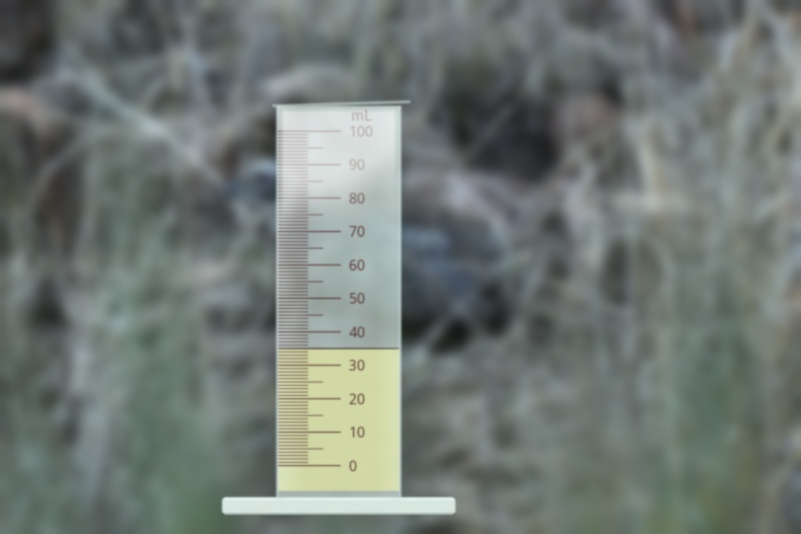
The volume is {"value": 35, "unit": "mL"}
